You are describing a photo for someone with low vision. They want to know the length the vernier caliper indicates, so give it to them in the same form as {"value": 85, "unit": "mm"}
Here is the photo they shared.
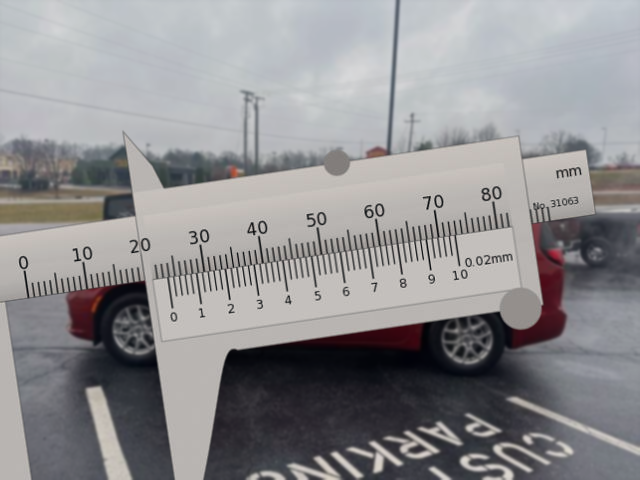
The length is {"value": 23.8, "unit": "mm"}
